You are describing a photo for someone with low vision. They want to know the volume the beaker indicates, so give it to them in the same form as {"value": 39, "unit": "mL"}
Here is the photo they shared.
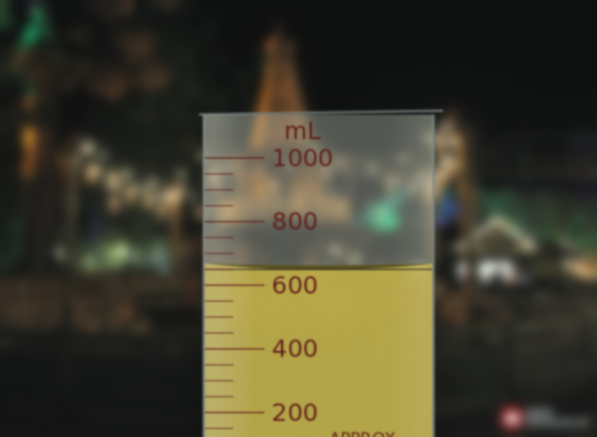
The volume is {"value": 650, "unit": "mL"}
